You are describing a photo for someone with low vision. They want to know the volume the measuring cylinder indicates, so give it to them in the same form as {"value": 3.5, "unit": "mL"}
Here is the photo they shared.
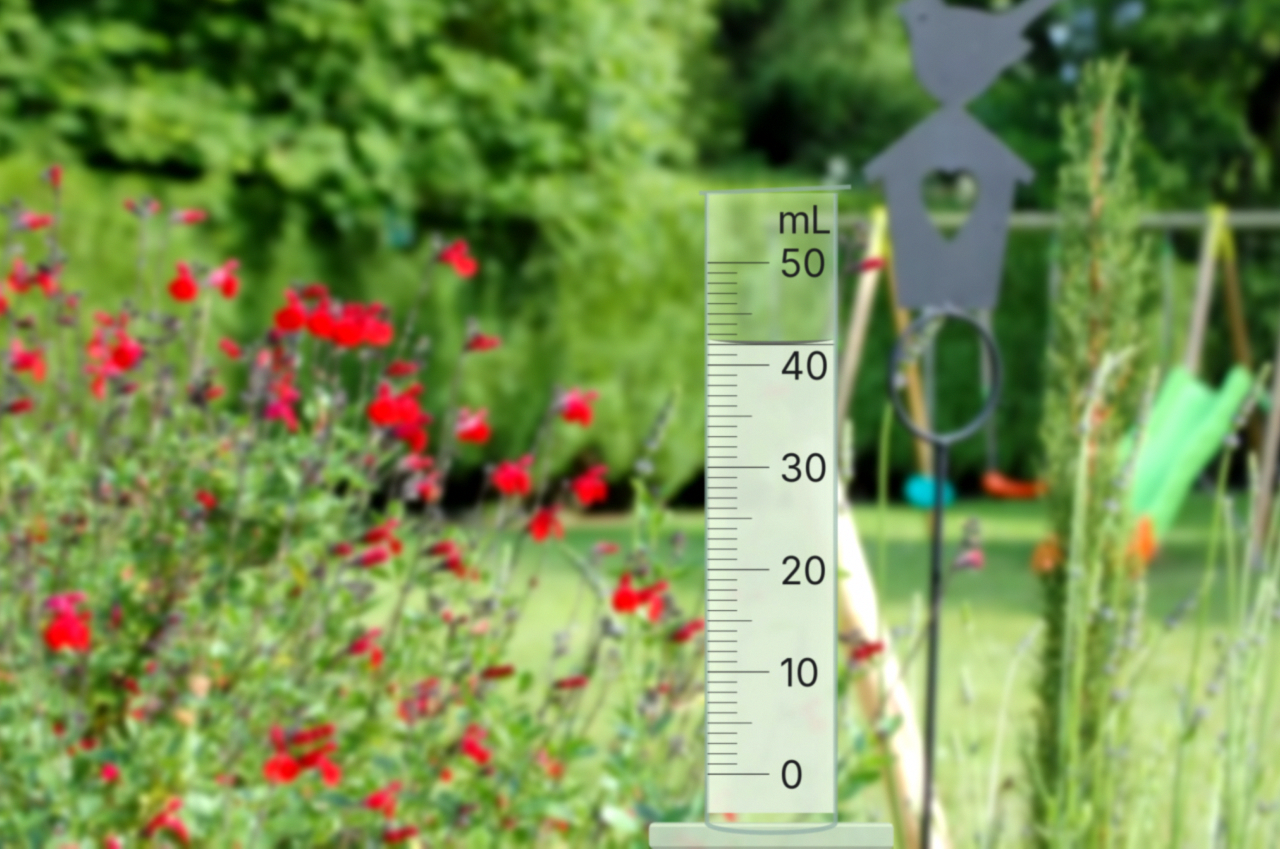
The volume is {"value": 42, "unit": "mL"}
